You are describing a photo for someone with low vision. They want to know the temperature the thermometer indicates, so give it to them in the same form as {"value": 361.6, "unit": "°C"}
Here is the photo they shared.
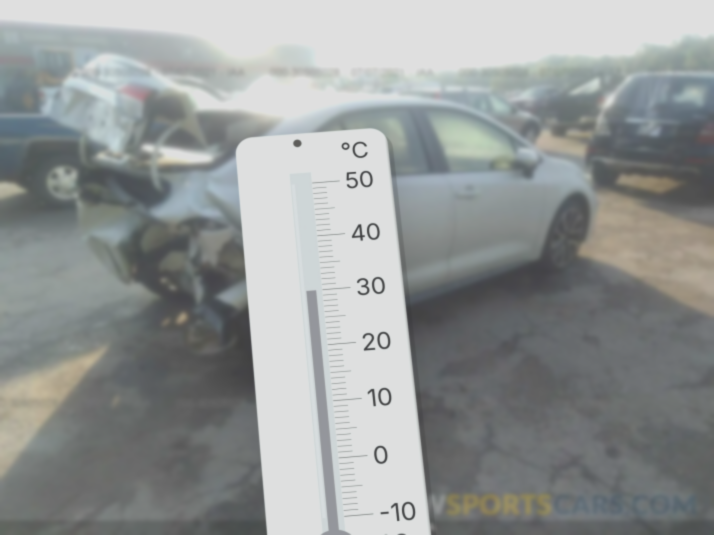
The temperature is {"value": 30, "unit": "°C"}
